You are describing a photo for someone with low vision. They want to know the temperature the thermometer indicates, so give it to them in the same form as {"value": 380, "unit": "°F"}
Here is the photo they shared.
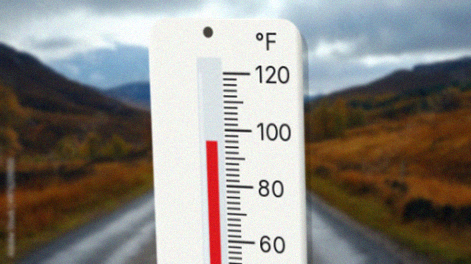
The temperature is {"value": 96, "unit": "°F"}
